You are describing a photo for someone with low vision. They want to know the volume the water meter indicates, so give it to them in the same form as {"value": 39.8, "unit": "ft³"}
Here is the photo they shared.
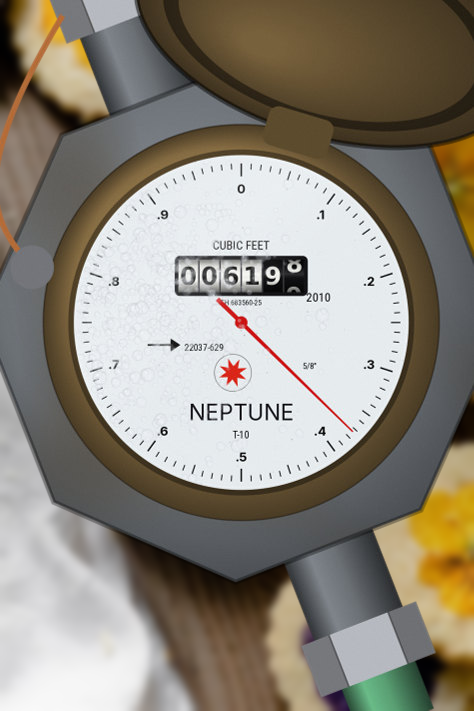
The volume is {"value": 6198.37, "unit": "ft³"}
